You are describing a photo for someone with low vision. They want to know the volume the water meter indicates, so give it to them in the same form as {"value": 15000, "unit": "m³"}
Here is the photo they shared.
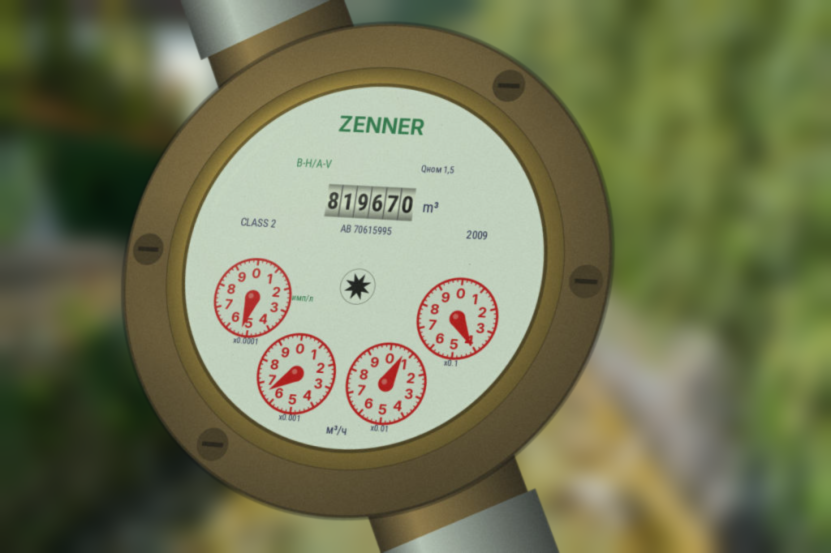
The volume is {"value": 819670.4065, "unit": "m³"}
